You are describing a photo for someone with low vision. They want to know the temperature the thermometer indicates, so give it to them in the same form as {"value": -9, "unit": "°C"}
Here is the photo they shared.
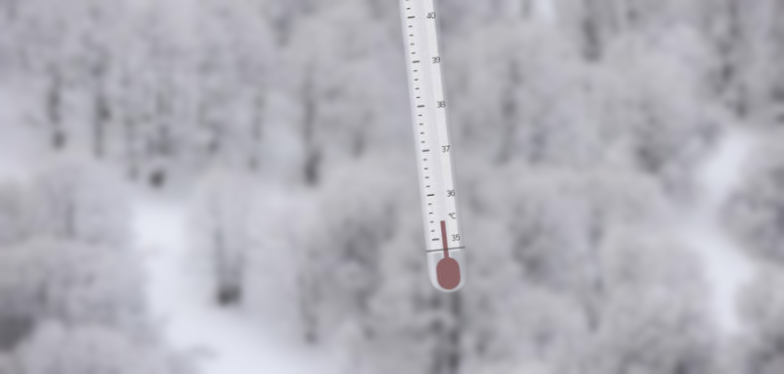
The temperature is {"value": 35.4, "unit": "°C"}
